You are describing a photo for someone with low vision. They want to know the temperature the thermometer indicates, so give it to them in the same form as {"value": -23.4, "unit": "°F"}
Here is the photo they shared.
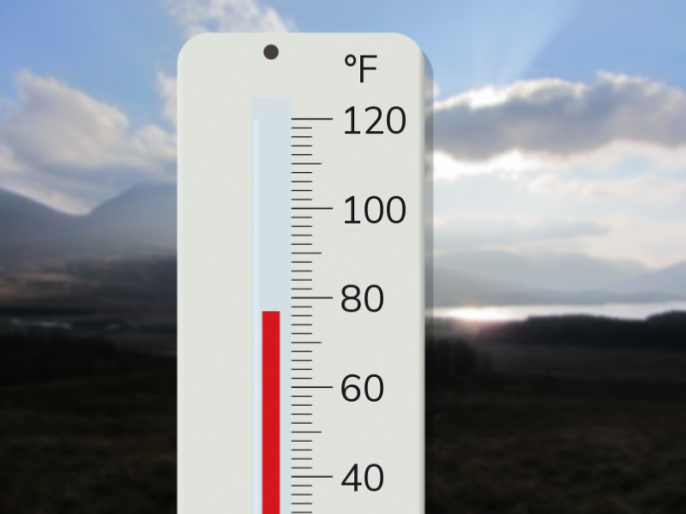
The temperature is {"value": 77, "unit": "°F"}
